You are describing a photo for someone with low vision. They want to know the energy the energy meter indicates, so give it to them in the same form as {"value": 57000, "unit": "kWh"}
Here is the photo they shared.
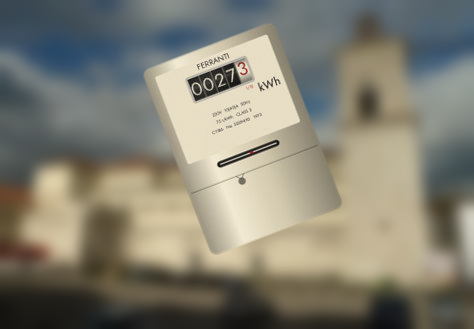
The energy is {"value": 27.3, "unit": "kWh"}
